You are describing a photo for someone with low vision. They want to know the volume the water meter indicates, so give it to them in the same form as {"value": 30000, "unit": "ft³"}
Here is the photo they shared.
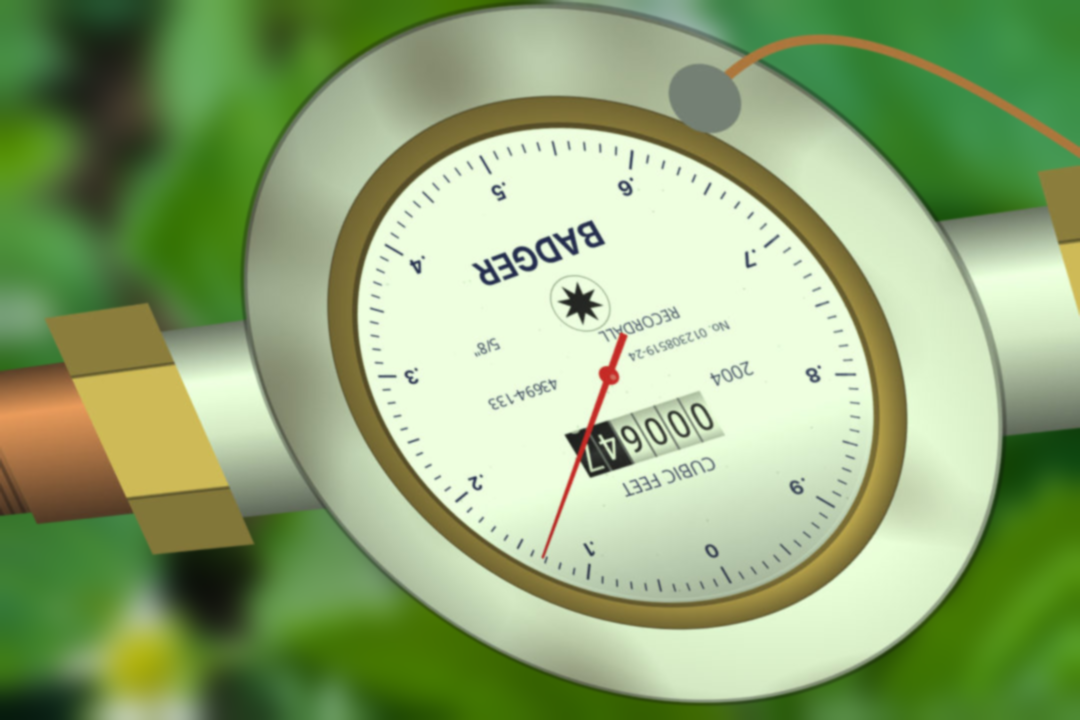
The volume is {"value": 647.13, "unit": "ft³"}
